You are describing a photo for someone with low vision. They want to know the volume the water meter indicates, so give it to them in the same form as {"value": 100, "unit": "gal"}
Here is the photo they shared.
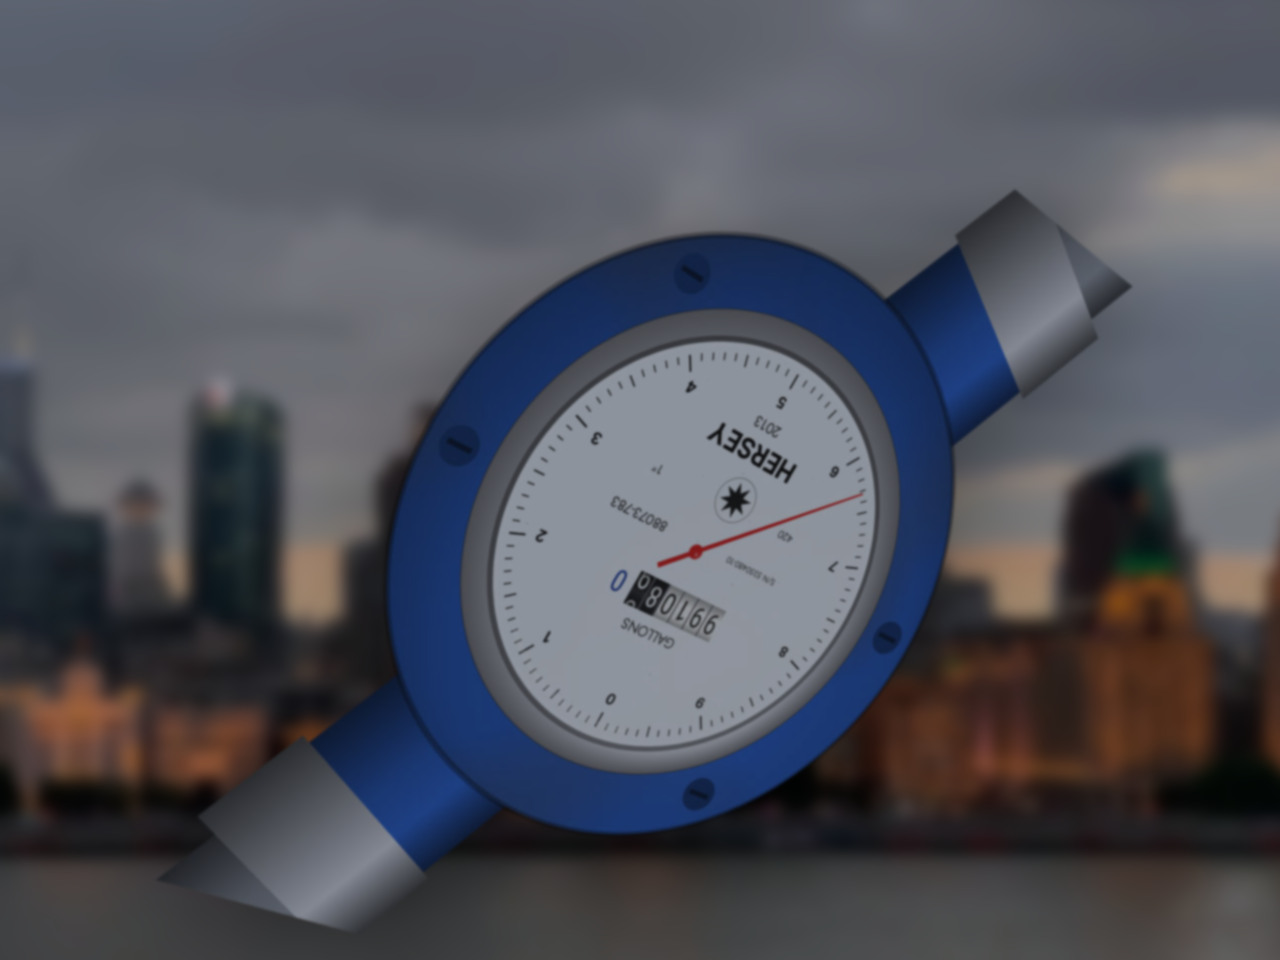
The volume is {"value": 9910886.3, "unit": "gal"}
